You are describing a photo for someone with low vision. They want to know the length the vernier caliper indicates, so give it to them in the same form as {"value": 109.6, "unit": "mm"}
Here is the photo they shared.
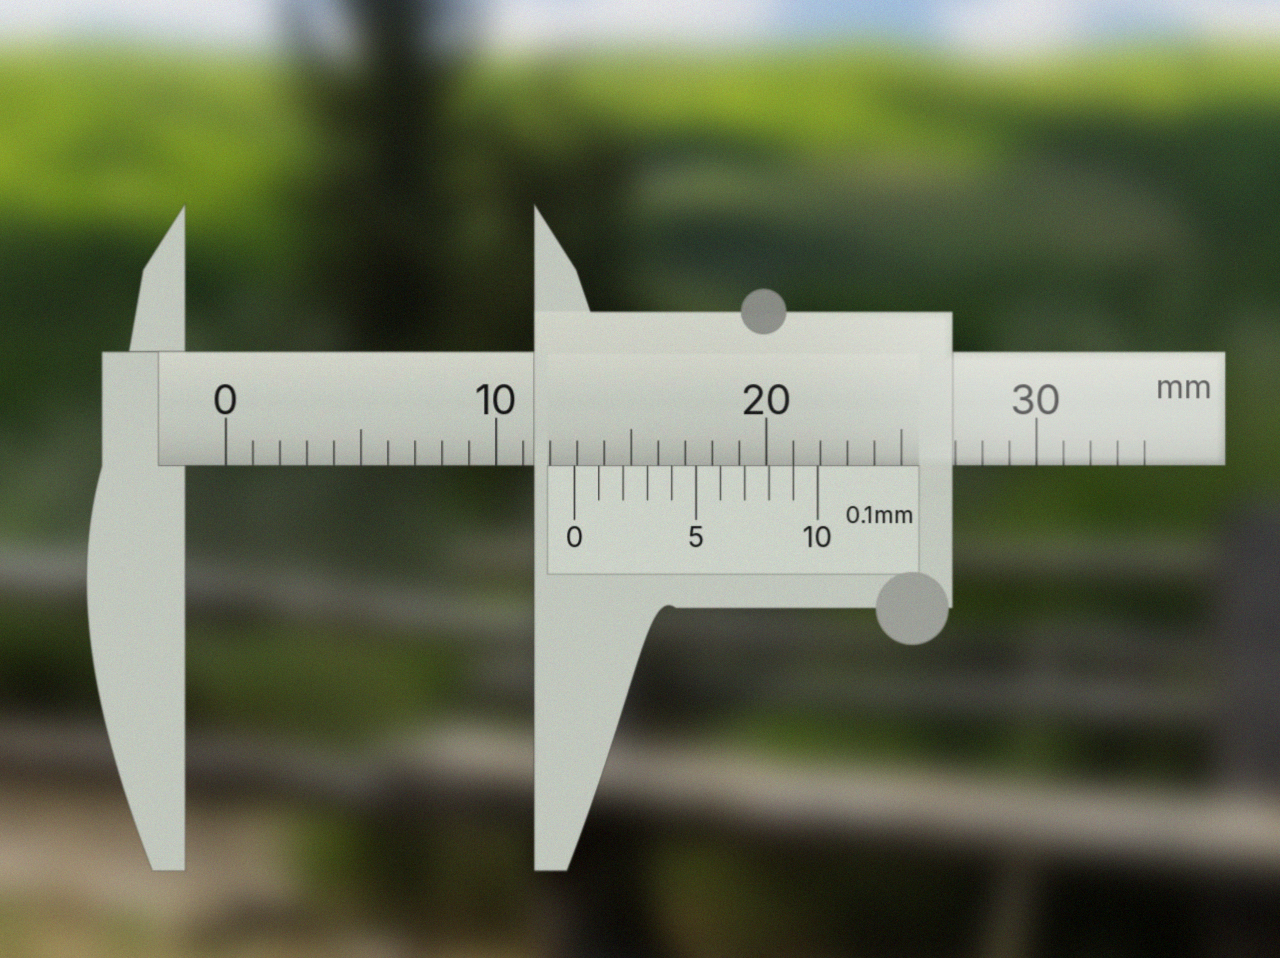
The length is {"value": 12.9, "unit": "mm"}
